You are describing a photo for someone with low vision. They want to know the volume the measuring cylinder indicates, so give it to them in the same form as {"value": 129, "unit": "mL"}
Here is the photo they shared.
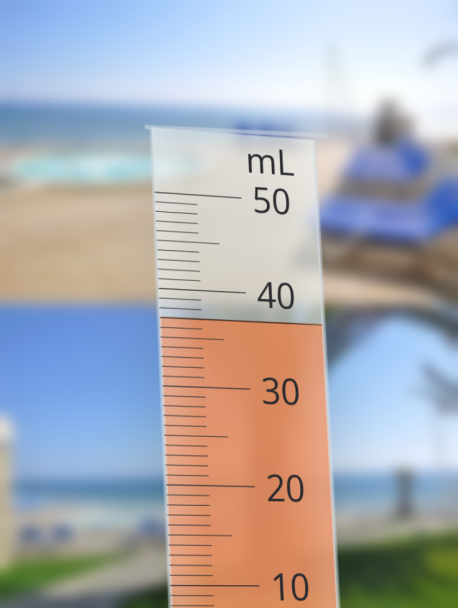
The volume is {"value": 37, "unit": "mL"}
